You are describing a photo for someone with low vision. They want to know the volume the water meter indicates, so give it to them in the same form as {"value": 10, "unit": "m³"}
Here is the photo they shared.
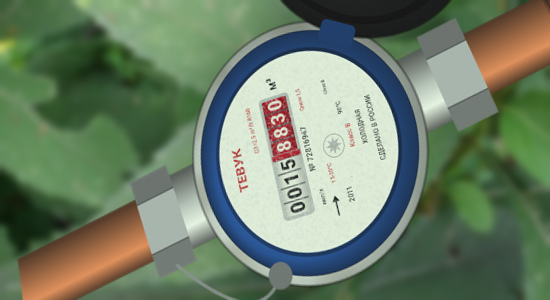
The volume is {"value": 15.8830, "unit": "m³"}
